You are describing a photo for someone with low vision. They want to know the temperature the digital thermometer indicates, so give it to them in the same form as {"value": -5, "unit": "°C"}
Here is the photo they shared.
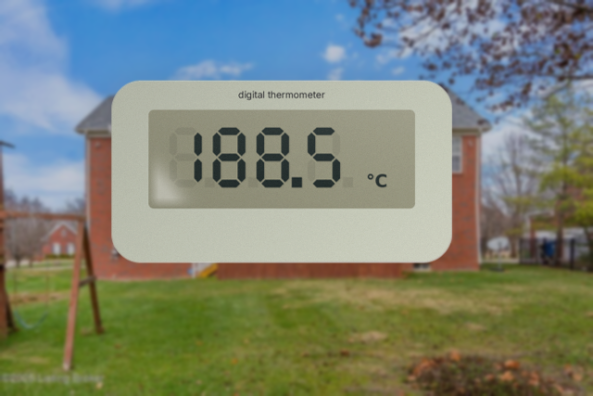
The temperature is {"value": 188.5, "unit": "°C"}
